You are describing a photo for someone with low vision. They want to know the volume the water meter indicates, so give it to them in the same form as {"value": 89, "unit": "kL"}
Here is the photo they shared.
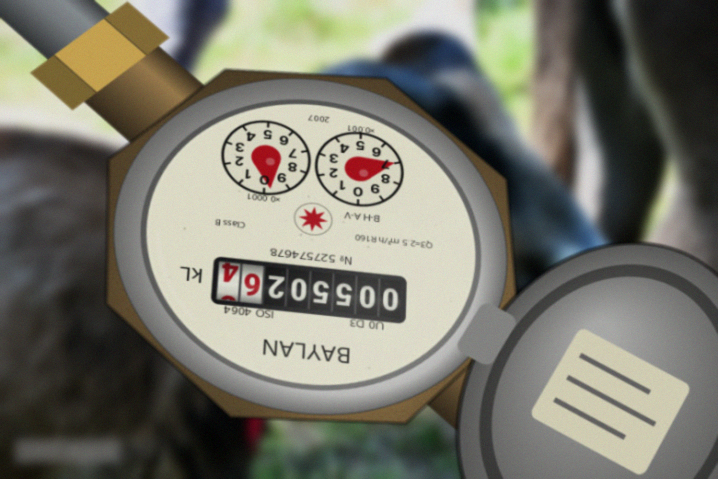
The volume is {"value": 5502.6369, "unit": "kL"}
